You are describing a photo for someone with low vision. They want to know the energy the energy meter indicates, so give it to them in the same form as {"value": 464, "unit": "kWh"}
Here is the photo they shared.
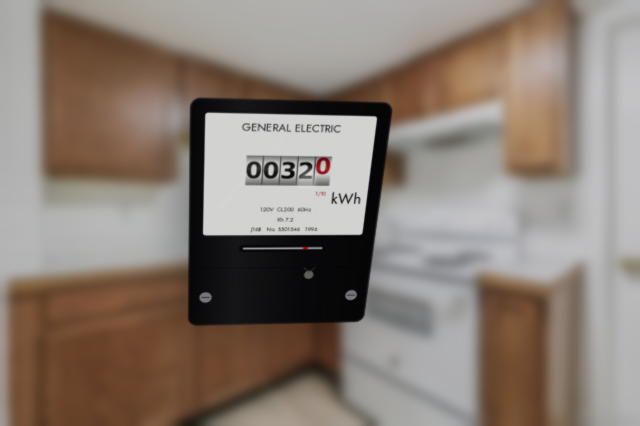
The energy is {"value": 32.0, "unit": "kWh"}
